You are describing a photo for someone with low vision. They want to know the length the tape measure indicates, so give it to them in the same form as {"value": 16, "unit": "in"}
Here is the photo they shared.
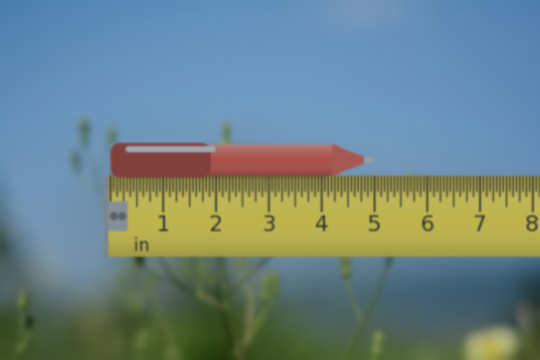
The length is {"value": 5, "unit": "in"}
